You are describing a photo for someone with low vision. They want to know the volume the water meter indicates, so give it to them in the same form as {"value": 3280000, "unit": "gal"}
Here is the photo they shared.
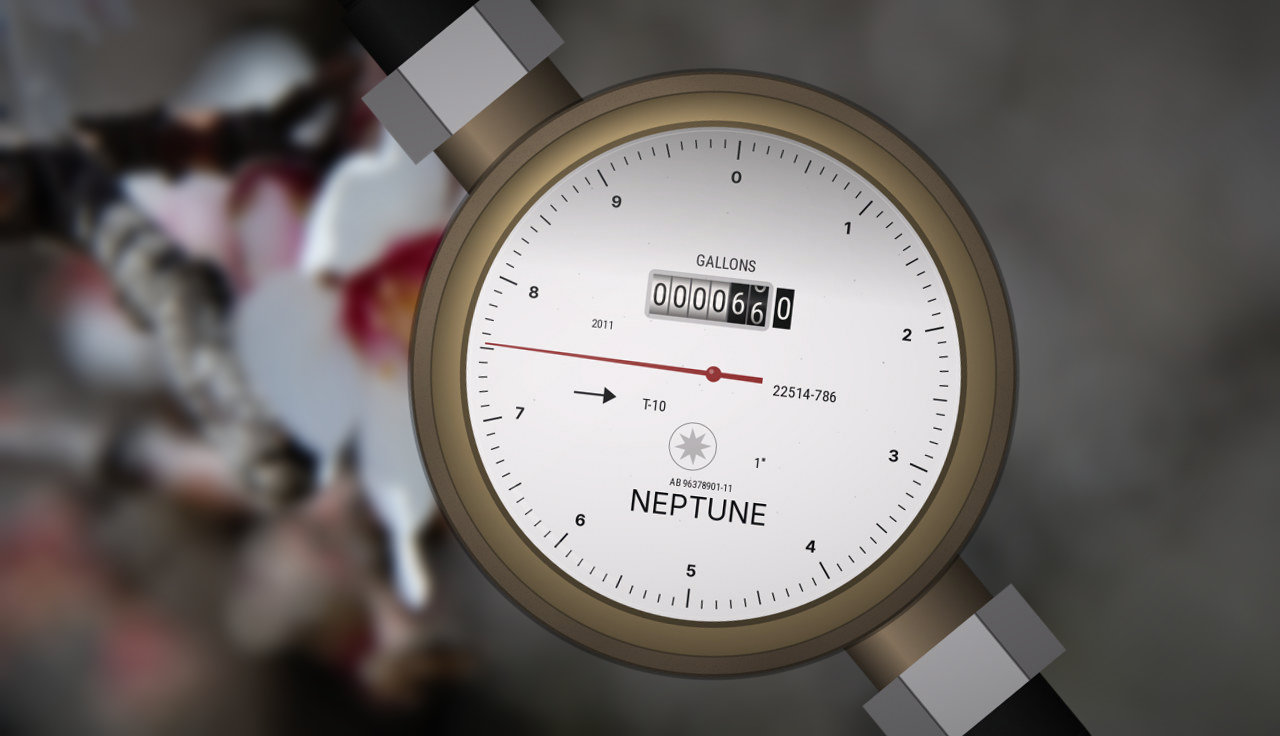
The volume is {"value": 657.5, "unit": "gal"}
